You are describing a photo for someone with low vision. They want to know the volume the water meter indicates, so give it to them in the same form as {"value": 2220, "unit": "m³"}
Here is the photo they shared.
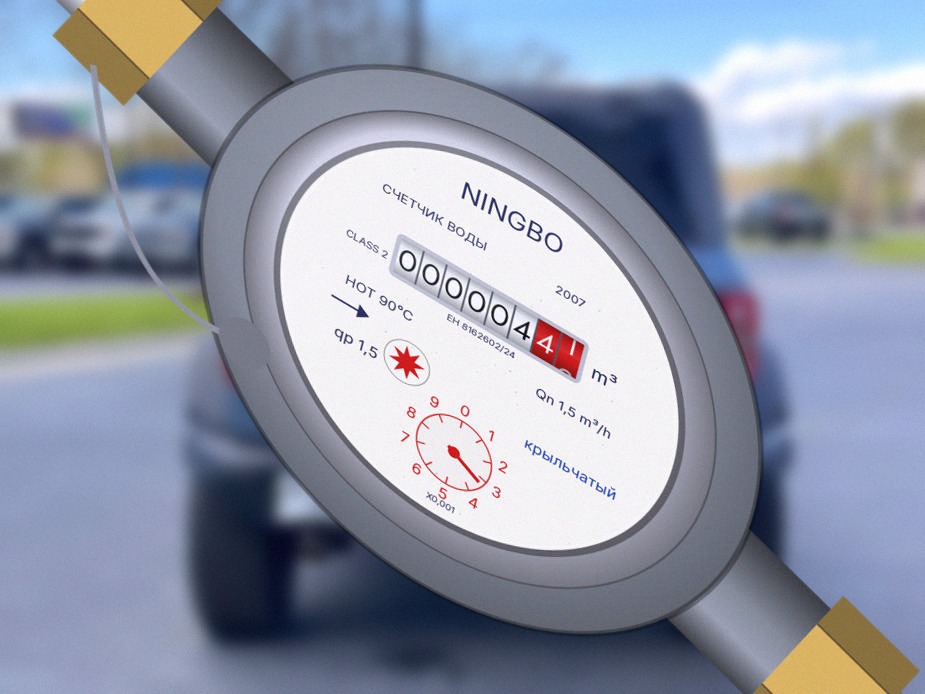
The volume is {"value": 4.413, "unit": "m³"}
